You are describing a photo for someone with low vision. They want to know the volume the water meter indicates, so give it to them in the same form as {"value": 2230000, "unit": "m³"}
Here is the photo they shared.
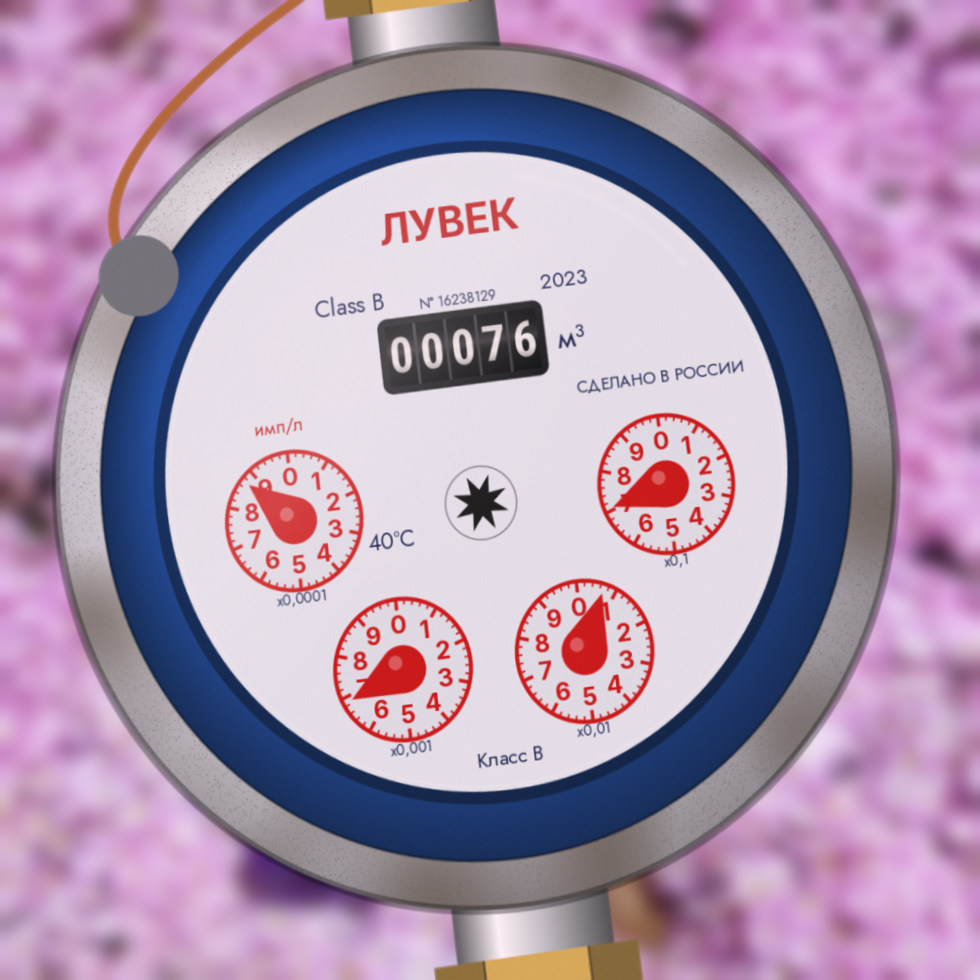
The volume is {"value": 76.7068, "unit": "m³"}
